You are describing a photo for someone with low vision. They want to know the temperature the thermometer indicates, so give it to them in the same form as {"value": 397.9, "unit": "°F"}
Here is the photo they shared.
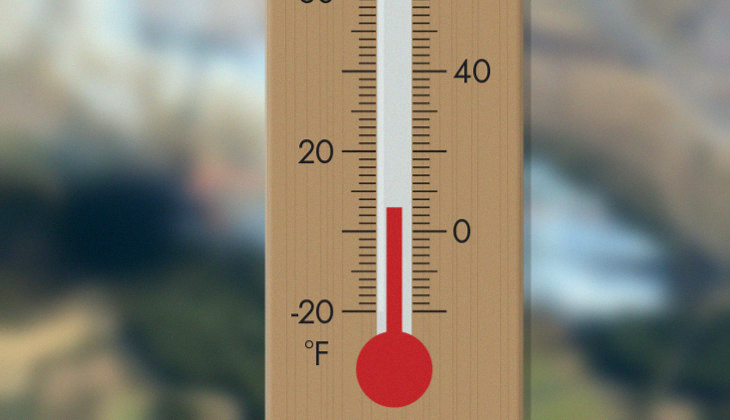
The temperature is {"value": 6, "unit": "°F"}
